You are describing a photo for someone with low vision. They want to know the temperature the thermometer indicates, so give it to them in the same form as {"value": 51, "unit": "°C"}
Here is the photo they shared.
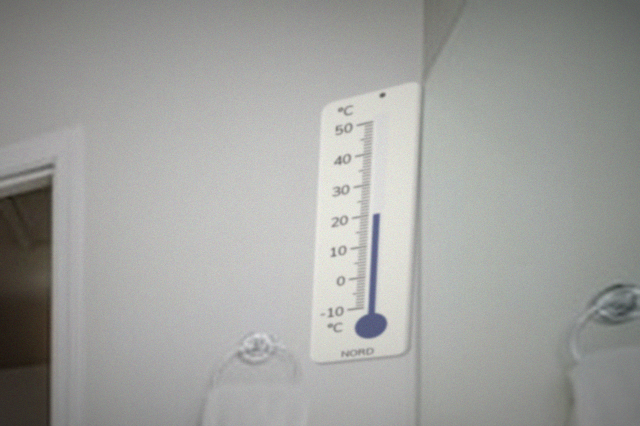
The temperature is {"value": 20, "unit": "°C"}
